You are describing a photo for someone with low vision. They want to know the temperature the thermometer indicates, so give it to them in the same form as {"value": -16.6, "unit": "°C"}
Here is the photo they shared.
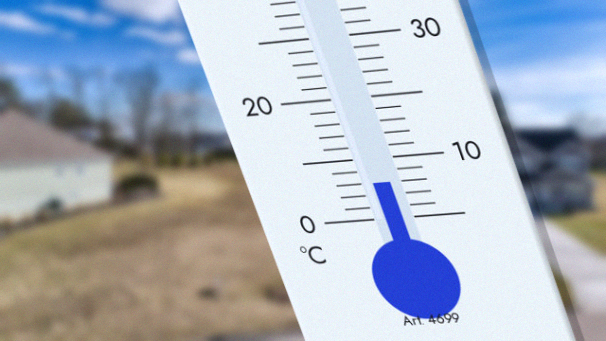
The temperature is {"value": 6, "unit": "°C"}
